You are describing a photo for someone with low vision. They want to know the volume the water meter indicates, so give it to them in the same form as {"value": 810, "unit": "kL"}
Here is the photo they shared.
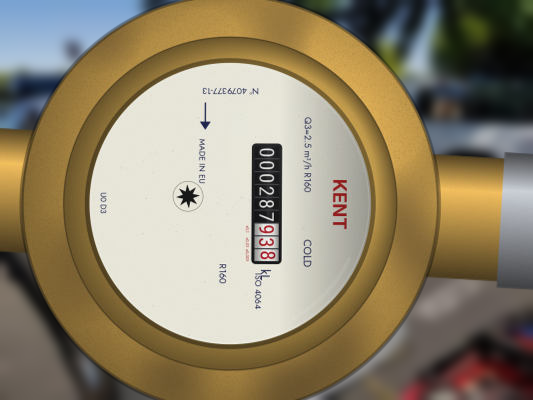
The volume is {"value": 287.938, "unit": "kL"}
